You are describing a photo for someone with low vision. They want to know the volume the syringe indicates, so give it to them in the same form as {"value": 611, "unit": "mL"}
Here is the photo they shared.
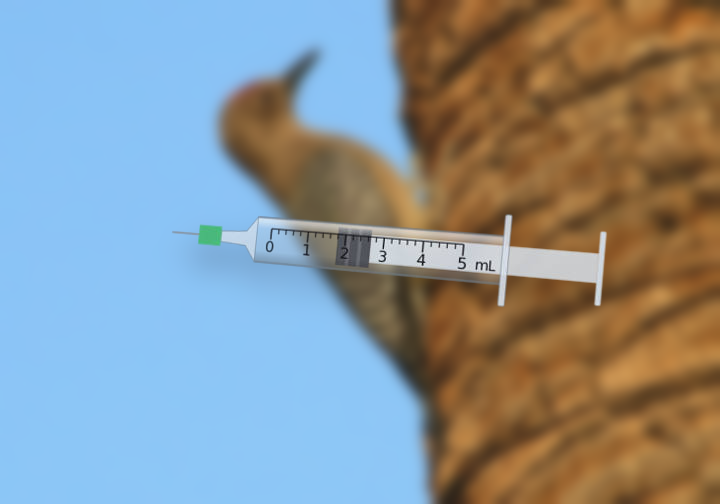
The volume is {"value": 1.8, "unit": "mL"}
